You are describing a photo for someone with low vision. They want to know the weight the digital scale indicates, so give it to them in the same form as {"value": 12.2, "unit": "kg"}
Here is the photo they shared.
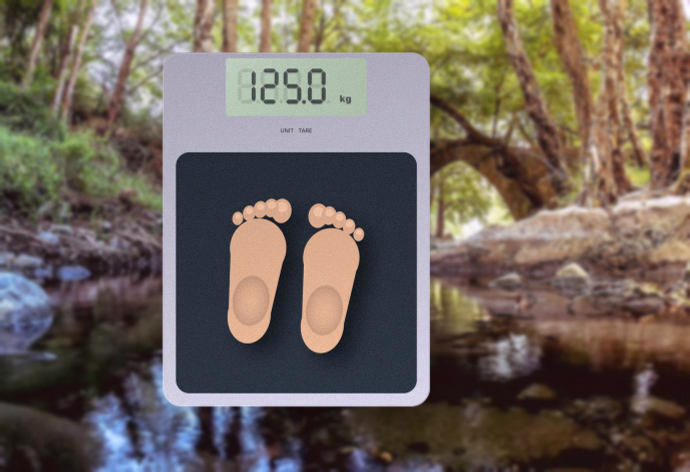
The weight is {"value": 125.0, "unit": "kg"}
